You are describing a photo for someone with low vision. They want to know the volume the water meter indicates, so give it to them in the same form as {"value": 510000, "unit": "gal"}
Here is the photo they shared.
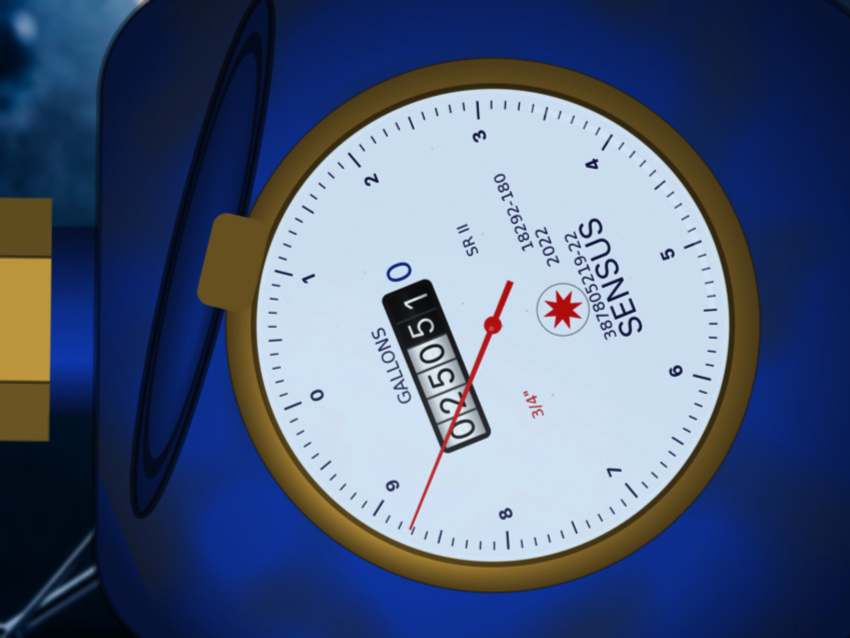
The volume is {"value": 250508.7, "unit": "gal"}
